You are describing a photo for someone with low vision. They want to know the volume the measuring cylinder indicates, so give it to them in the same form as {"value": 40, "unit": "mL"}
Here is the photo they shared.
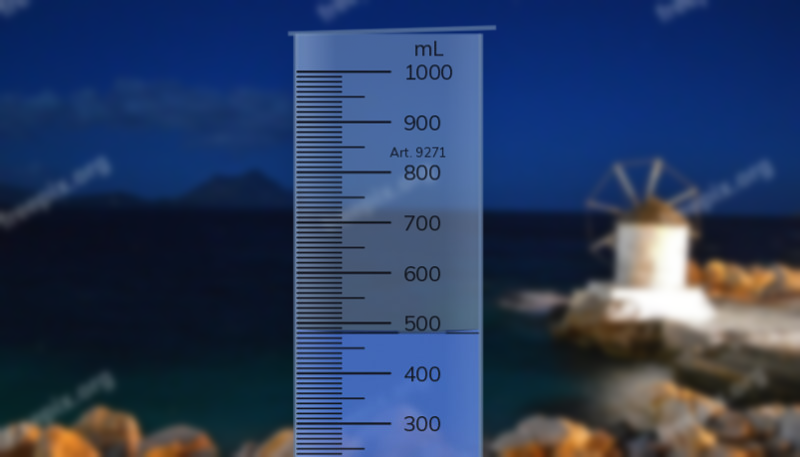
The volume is {"value": 480, "unit": "mL"}
